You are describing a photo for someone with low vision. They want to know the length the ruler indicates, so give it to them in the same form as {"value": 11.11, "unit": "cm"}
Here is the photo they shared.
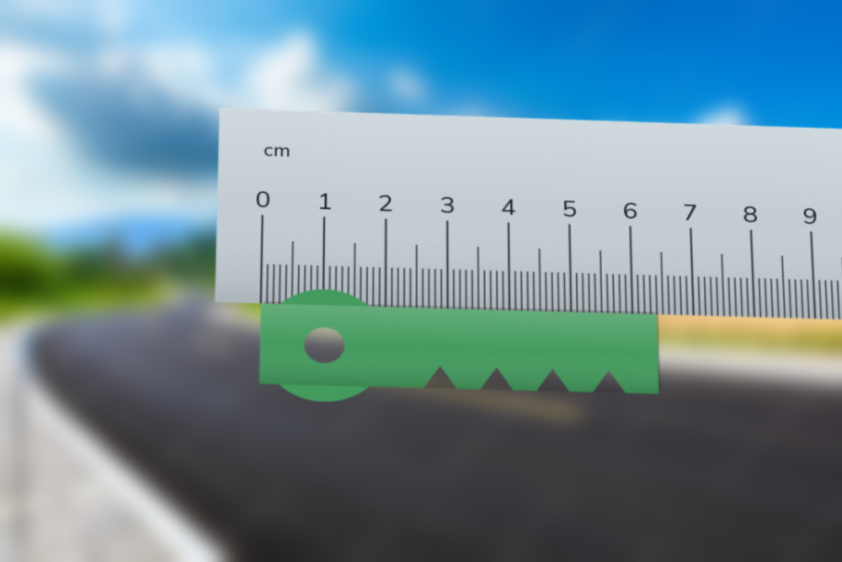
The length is {"value": 6.4, "unit": "cm"}
